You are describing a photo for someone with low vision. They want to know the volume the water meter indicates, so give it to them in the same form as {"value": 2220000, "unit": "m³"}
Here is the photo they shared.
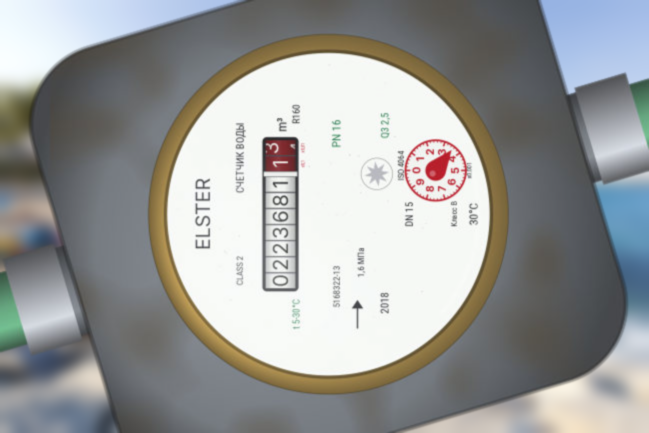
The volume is {"value": 223681.133, "unit": "m³"}
